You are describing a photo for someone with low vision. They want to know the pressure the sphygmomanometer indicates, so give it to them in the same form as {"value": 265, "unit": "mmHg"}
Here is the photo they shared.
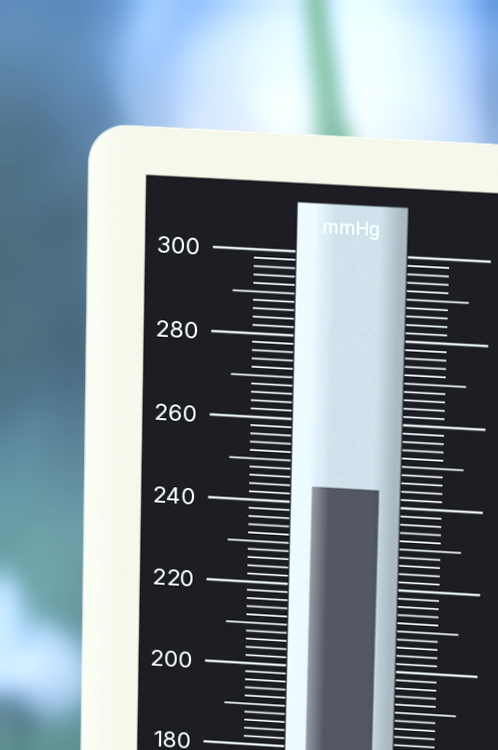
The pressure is {"value": 244, "unit": "mmHg"}
